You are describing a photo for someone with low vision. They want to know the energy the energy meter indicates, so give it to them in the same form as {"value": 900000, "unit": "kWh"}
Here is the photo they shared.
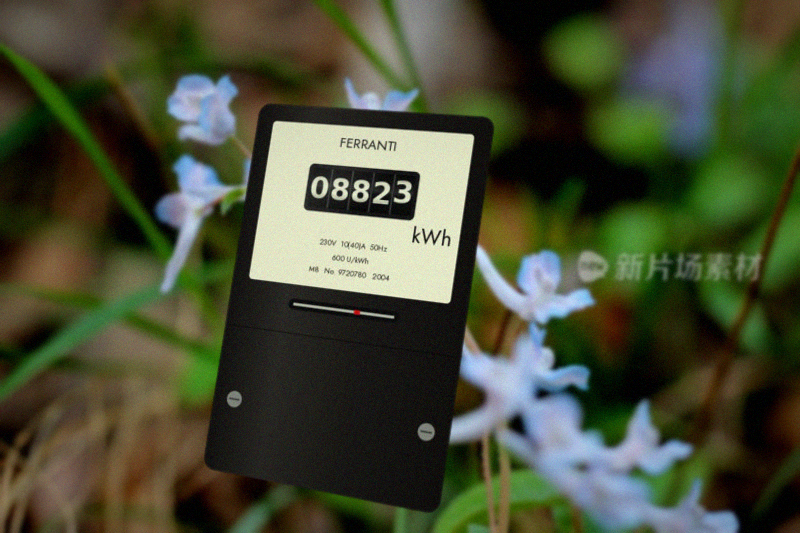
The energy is {"value": 8823, "unit": "kWh"}
